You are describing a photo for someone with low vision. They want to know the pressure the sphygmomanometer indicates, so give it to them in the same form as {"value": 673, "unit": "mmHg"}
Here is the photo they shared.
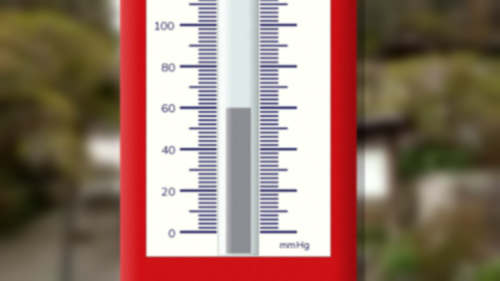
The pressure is {"value": 60, "unit": "mmHg"}
